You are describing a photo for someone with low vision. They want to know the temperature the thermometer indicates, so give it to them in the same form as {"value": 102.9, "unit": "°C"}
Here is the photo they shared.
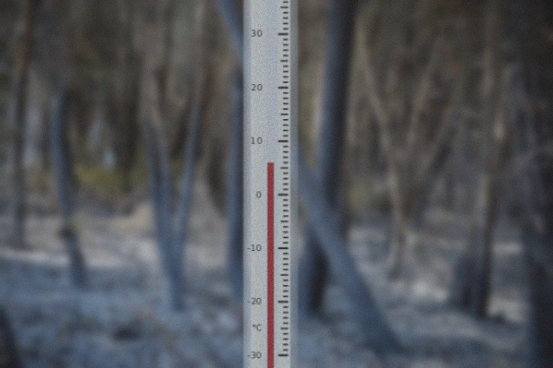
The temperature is {"value": 6, "unit": "°C"}
